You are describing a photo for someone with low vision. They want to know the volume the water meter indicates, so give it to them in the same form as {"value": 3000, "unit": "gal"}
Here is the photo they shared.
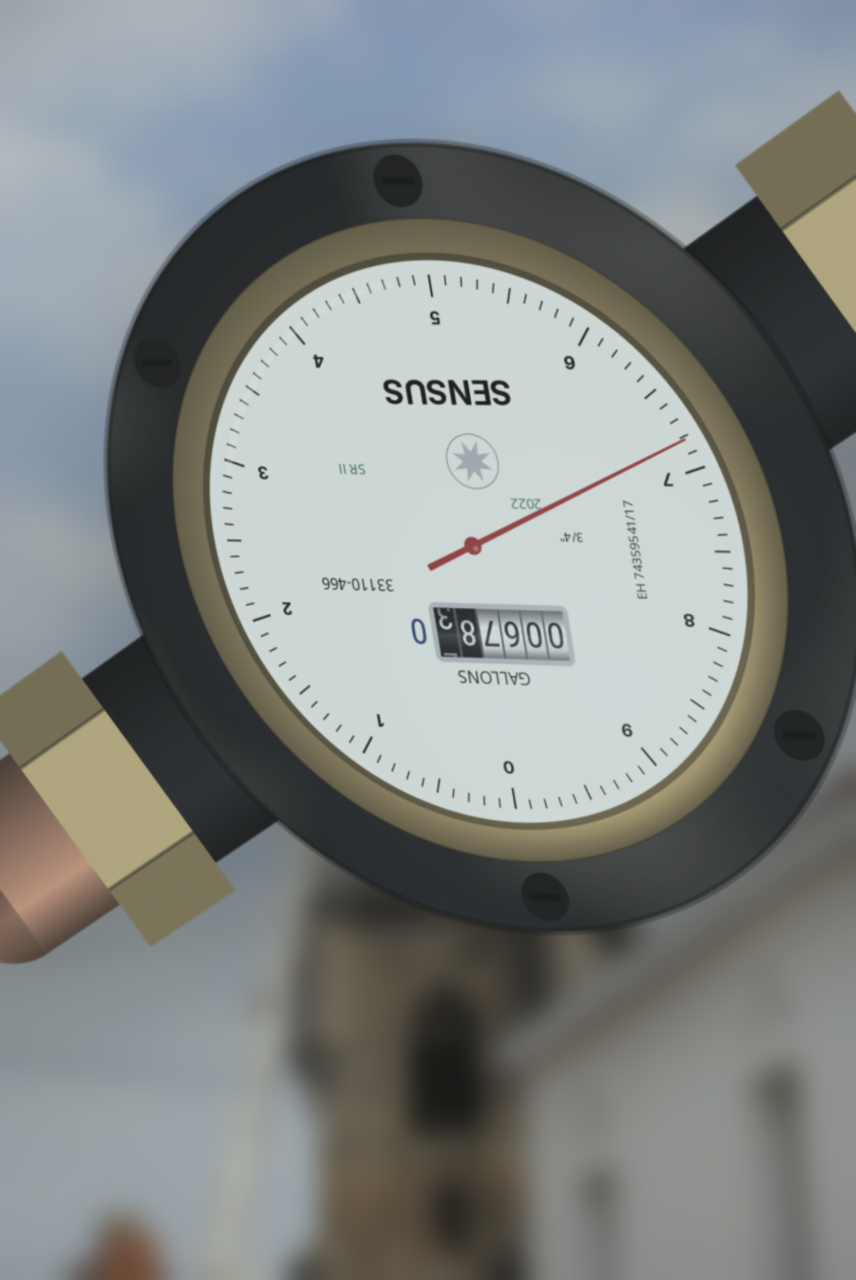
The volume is {"value": 67826.8, "unit": "gal"}
